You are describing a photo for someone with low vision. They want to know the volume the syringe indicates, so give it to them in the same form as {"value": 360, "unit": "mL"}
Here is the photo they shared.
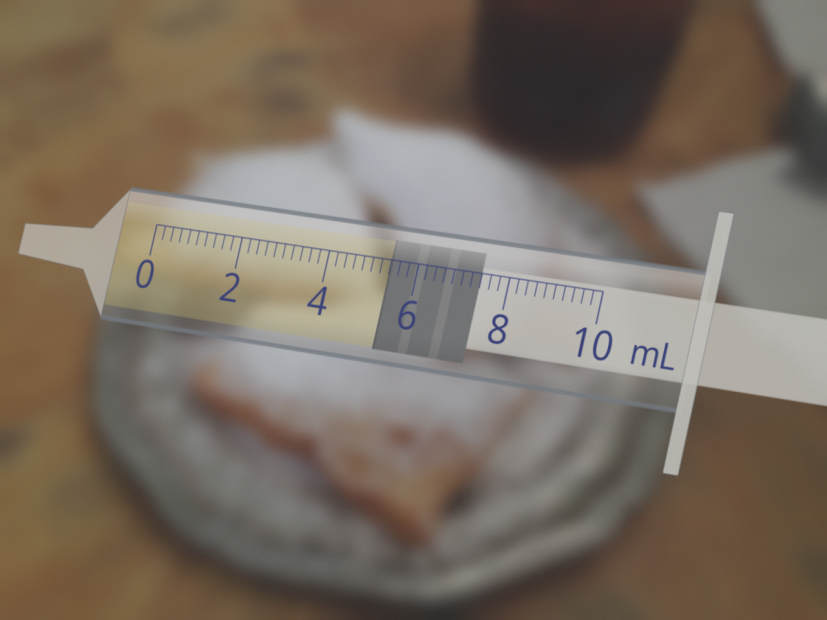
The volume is {"value": 5.4, "unit": "mL"}
